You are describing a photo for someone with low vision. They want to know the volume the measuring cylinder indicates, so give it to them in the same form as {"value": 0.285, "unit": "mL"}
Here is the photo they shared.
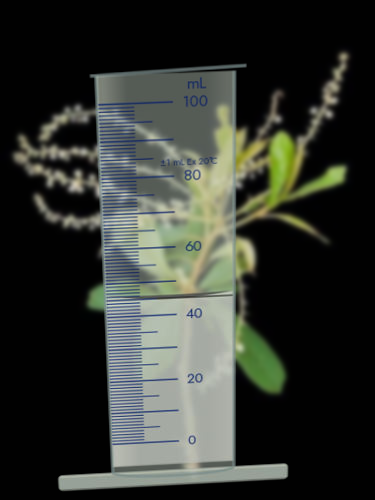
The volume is {"value": 45, "unit": "mL"}
